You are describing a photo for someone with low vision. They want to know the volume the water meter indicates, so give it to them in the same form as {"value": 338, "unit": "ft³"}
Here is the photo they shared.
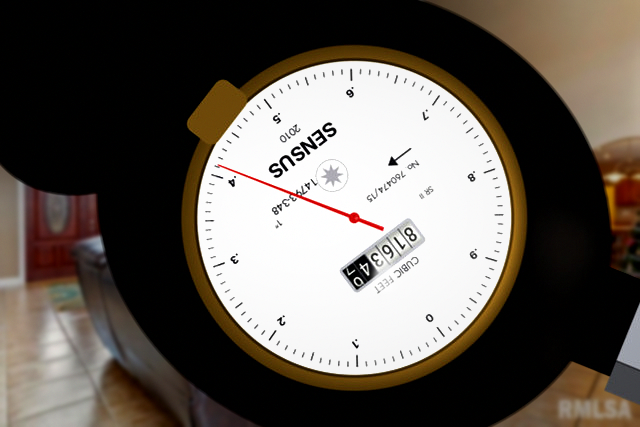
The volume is {"value": 816346.41, "unit": "ft³"}
